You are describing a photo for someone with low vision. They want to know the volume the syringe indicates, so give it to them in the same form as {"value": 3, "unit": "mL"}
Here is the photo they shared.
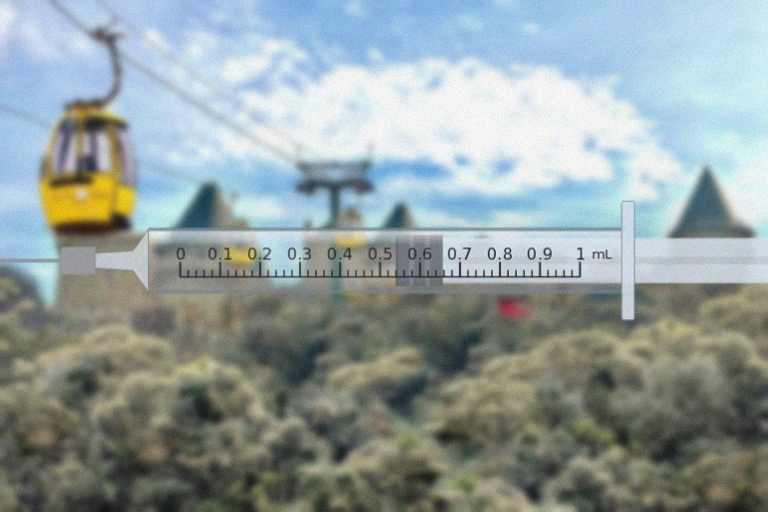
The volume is {"value": 0.54, "unit": "mL"}
